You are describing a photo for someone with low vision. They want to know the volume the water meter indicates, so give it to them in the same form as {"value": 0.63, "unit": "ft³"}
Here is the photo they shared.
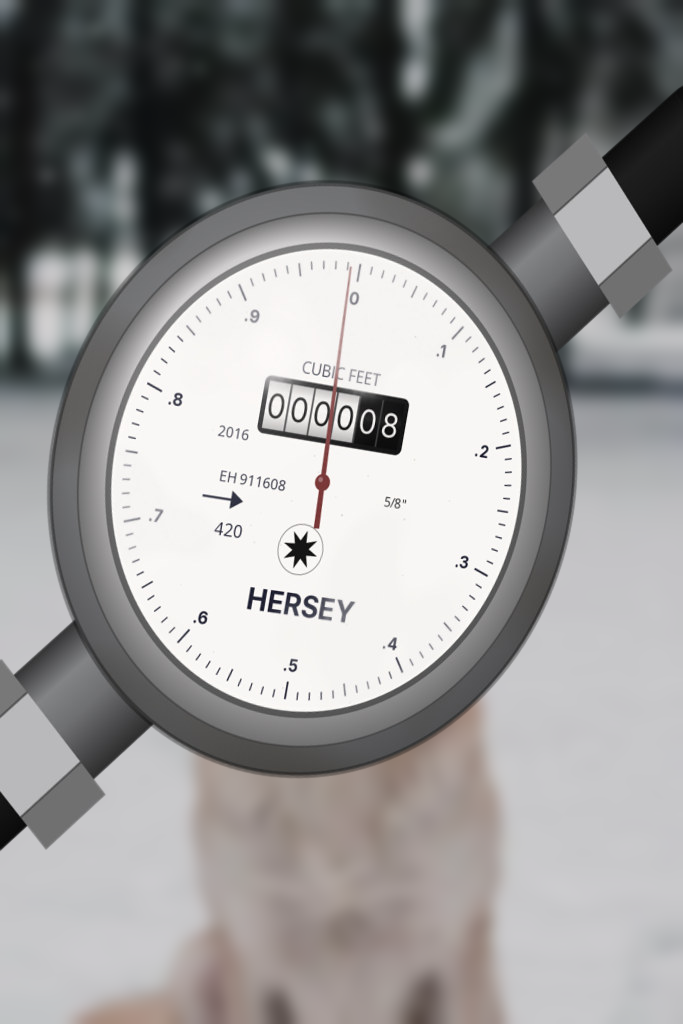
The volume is {"value": 7.99, "unit": "ft³"}
